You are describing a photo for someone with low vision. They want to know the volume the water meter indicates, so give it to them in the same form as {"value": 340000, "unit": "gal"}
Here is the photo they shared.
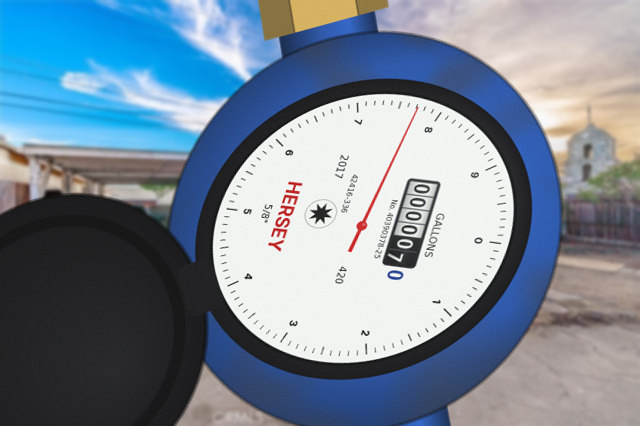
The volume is {"value": 67.7, "unit": "gal"}
